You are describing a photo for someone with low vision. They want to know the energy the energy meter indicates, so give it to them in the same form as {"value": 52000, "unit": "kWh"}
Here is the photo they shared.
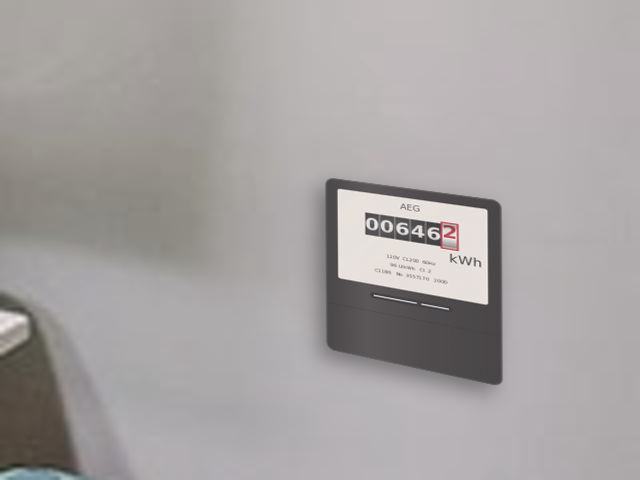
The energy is {"value": 646.2, "unit": "kWh"}
